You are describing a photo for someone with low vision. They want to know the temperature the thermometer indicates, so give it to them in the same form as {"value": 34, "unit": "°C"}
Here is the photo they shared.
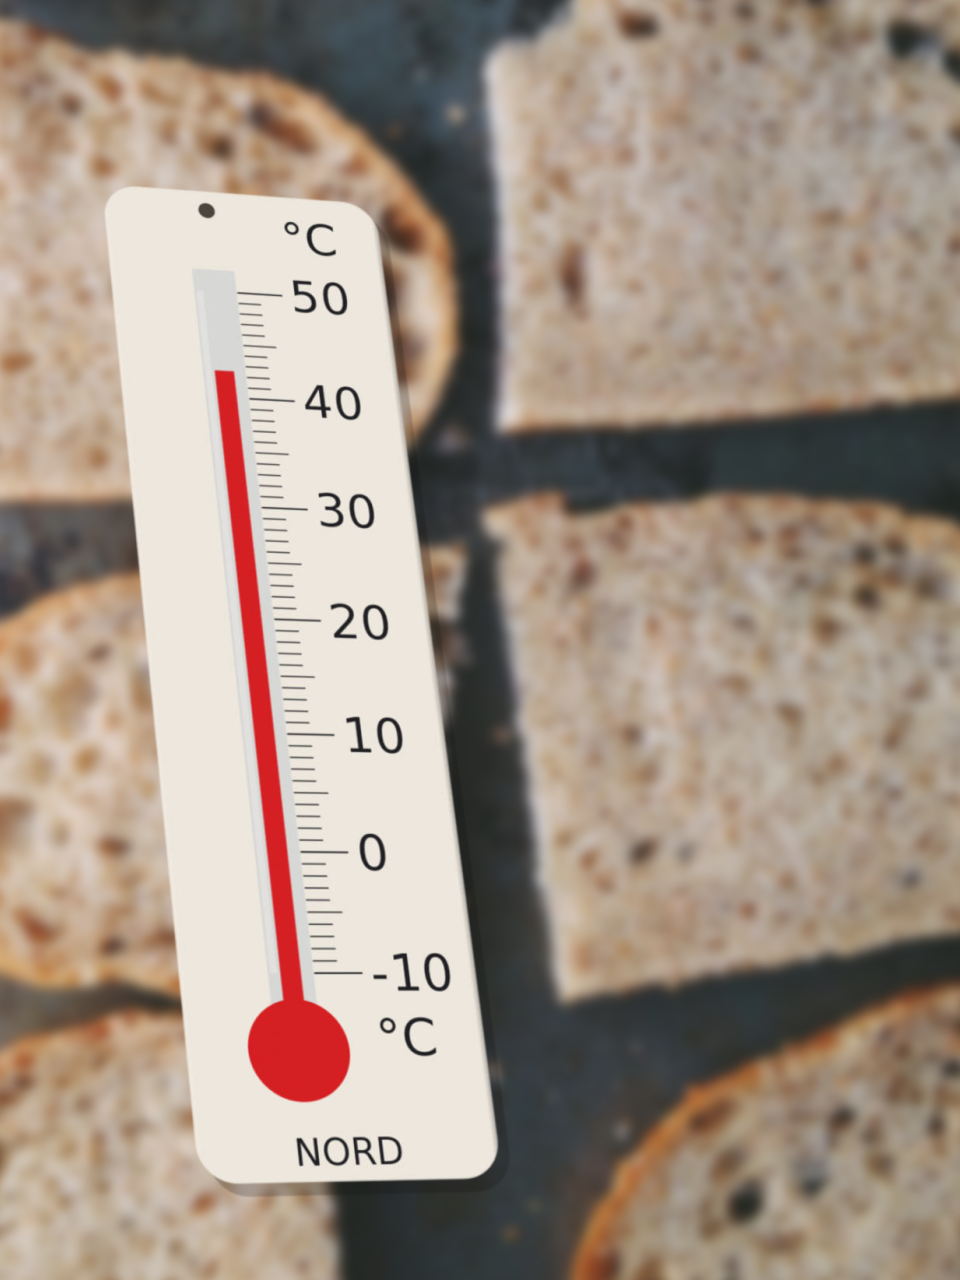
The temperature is {"value": 42.5, "unit": "°C"}
